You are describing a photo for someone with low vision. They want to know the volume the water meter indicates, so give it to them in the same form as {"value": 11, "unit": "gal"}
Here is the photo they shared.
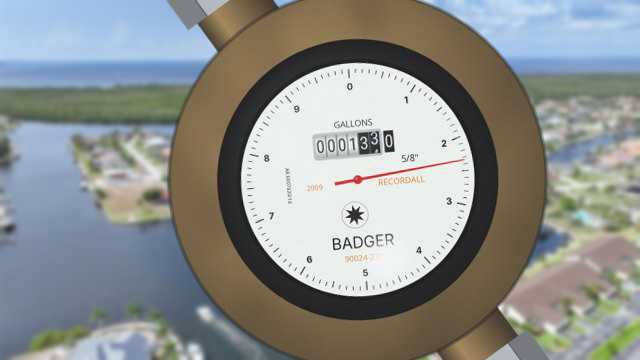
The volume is {"value": 1332.3, "unit": "gal"}
